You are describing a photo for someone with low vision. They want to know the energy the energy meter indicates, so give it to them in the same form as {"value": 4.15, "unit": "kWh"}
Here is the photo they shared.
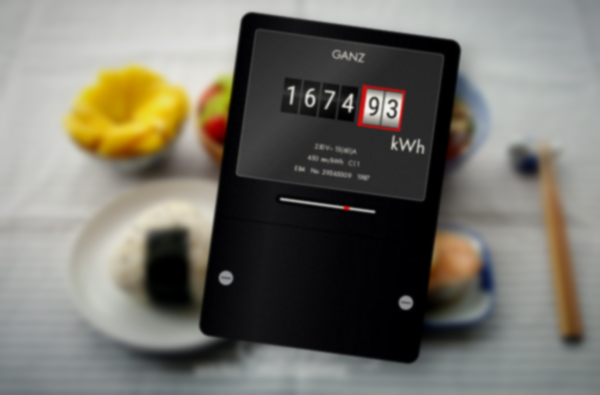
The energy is {"value": 1674.93, "unit": "kWh"}
